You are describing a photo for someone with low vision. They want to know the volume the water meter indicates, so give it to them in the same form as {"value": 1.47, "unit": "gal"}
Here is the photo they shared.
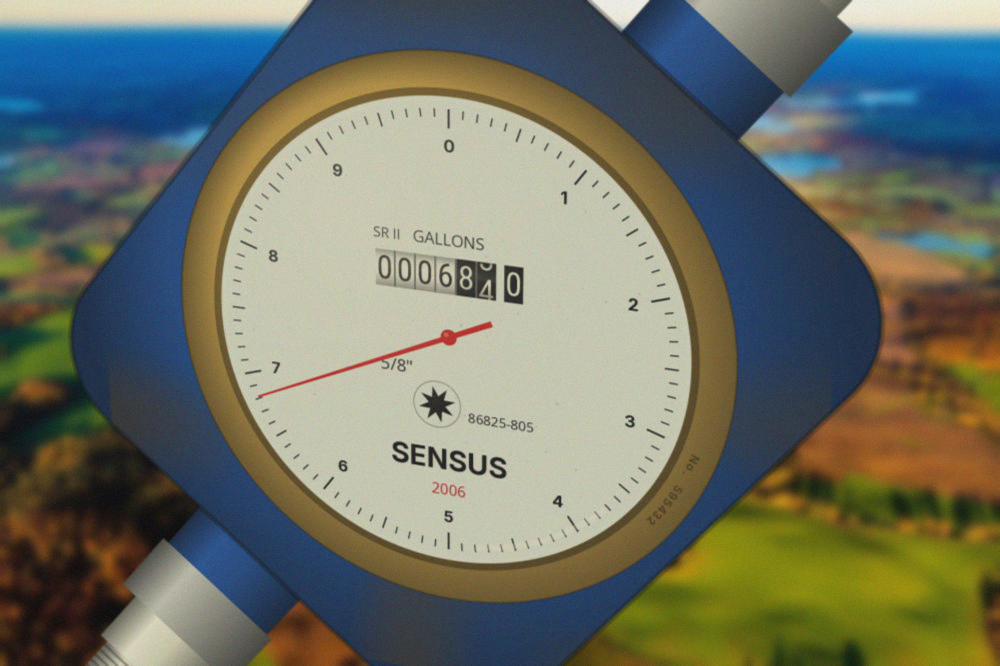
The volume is {"value": 6836.8, "unit": "gal"}
